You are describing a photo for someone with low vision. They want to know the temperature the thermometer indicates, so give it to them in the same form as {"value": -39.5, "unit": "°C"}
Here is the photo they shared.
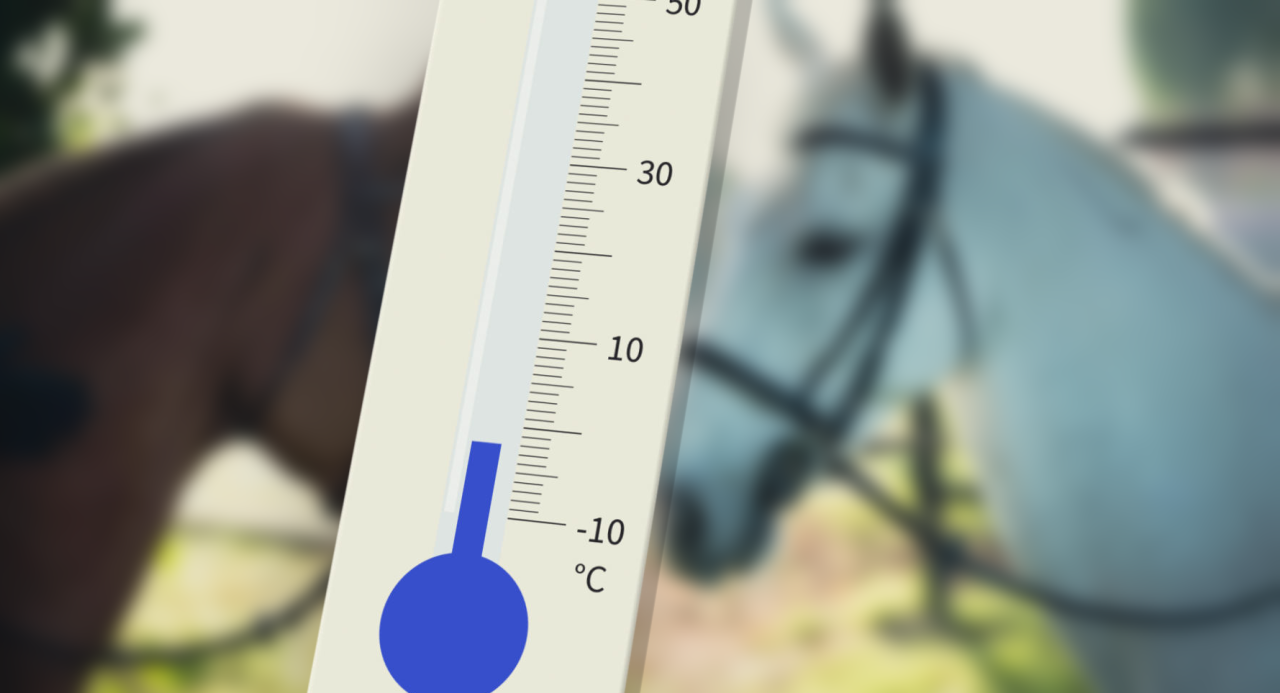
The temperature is {"value": -2, "unit": "°C"}
